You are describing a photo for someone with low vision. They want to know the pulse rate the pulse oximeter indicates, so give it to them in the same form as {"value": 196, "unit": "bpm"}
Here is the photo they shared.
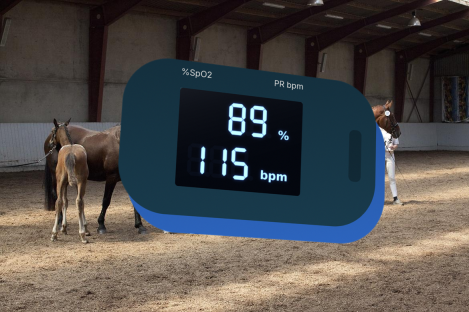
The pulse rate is {"value": 115, "unit": "bpm"}
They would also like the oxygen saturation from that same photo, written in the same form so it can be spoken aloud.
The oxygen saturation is {"value": 89, "unit": "%"}
